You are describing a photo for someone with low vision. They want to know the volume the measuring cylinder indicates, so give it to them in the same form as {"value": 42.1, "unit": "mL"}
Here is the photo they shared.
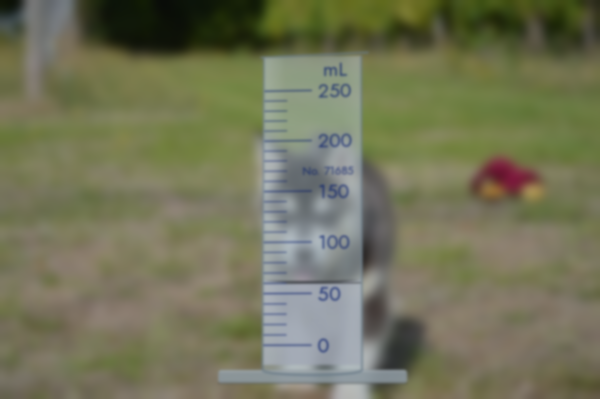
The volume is {"value": 60, "unit": "mL"}
